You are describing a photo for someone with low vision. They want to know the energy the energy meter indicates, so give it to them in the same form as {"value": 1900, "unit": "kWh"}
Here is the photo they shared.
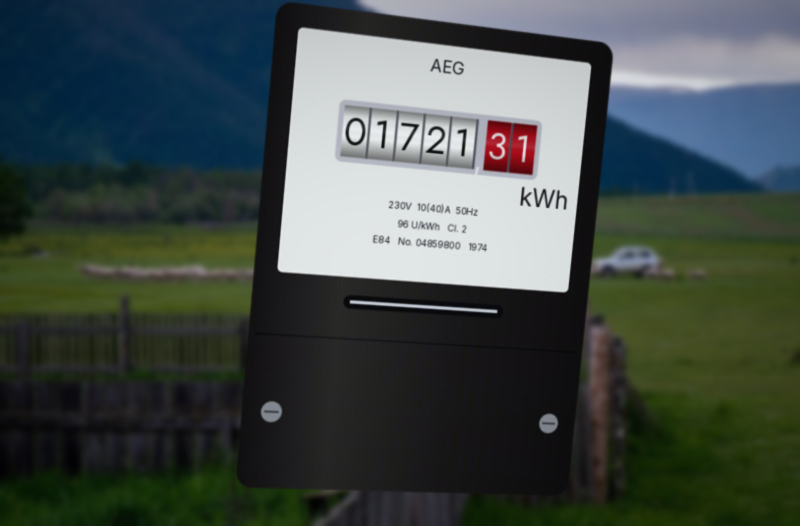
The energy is {"value": 1721.31, "unit": "kWh"}
